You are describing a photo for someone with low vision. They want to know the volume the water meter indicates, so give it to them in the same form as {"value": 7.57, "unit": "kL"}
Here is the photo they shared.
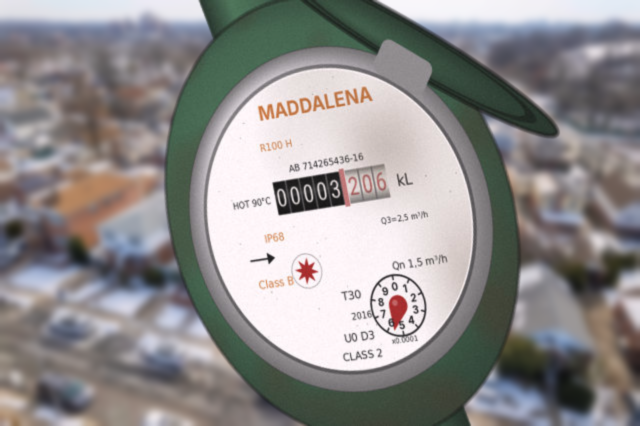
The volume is {"value": 3.2065, "unit": "kL"}
